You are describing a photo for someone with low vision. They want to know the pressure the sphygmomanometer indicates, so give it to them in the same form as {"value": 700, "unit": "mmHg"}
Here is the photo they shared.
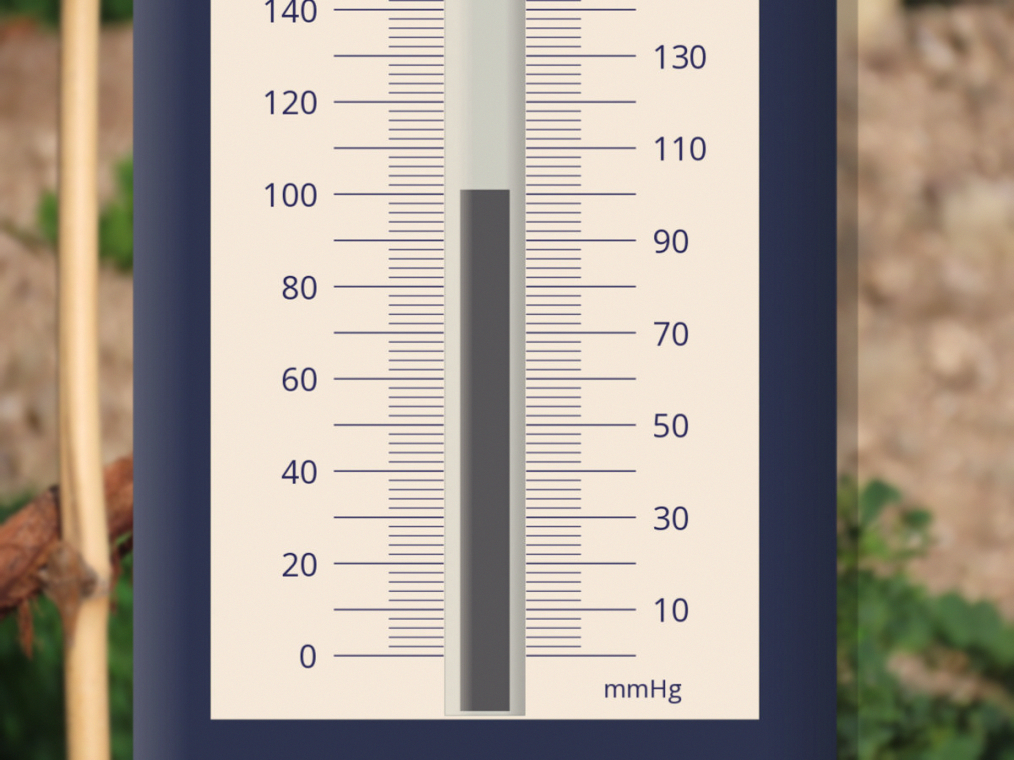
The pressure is {"value": 101, "unit": "mmHg"}
